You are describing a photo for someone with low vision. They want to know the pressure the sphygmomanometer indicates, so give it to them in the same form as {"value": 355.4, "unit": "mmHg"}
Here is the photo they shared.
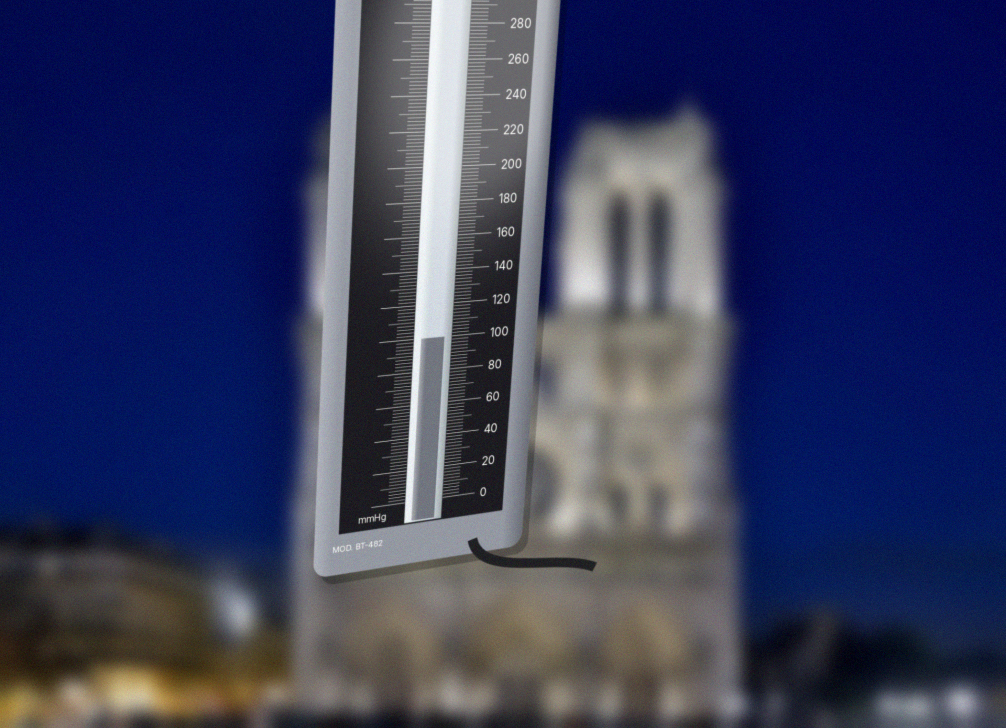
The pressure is {"value": 100, "unit": "mmHg"}
